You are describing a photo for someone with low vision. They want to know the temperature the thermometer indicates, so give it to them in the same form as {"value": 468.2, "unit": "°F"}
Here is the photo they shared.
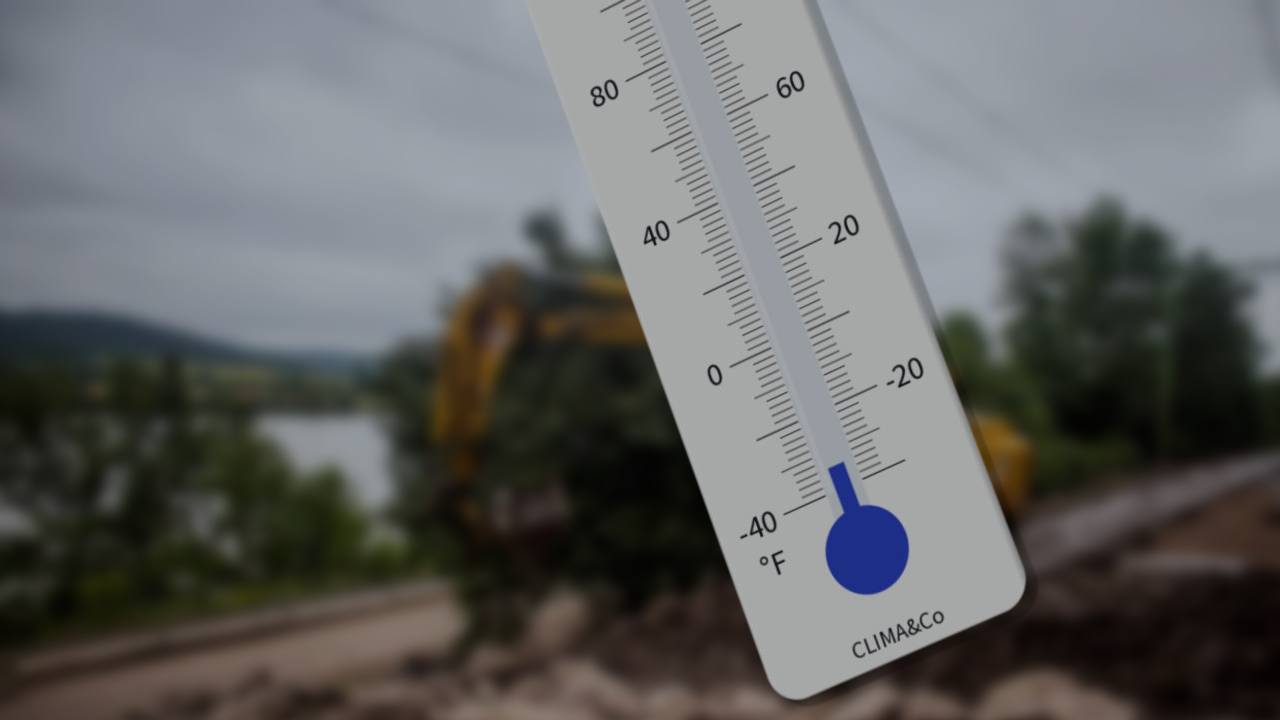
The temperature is {"value": -34, "unit": "°F"}
